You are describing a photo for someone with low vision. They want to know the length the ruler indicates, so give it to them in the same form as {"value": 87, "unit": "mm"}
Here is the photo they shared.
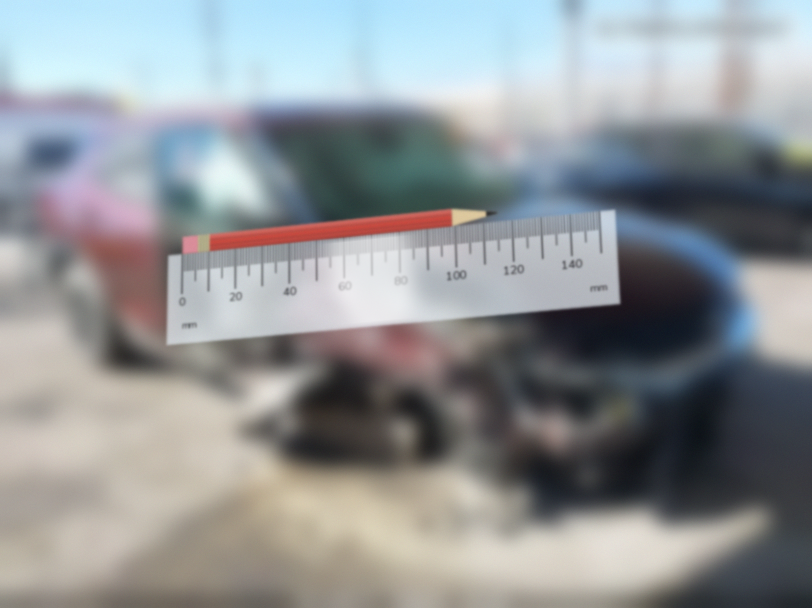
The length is {"value": 115, "unit": "mm"}
